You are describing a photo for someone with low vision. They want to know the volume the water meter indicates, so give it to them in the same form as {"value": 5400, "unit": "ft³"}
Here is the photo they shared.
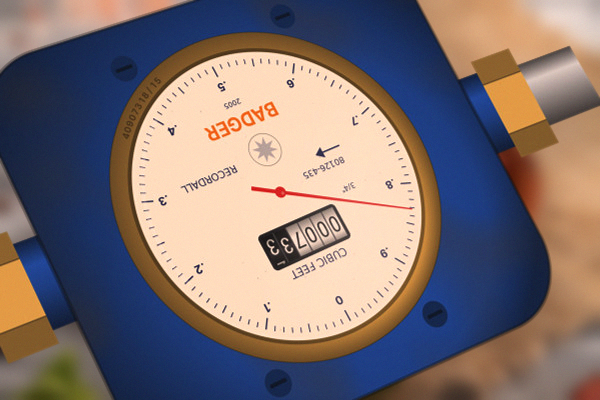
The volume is {"value": 732.83, "unit": "ft³"}
